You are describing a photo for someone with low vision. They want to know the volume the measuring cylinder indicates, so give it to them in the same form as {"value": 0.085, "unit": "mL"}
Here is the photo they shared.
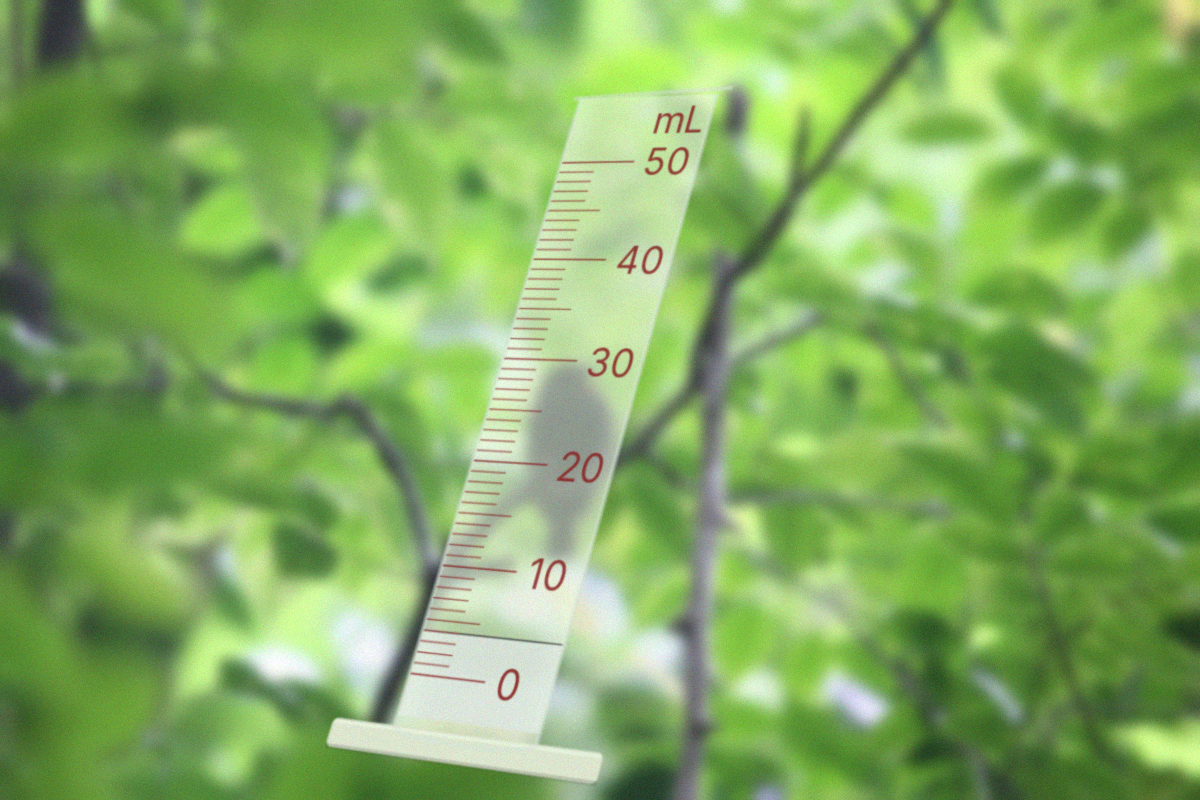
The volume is {"value": 4, "unit": "mL"}
